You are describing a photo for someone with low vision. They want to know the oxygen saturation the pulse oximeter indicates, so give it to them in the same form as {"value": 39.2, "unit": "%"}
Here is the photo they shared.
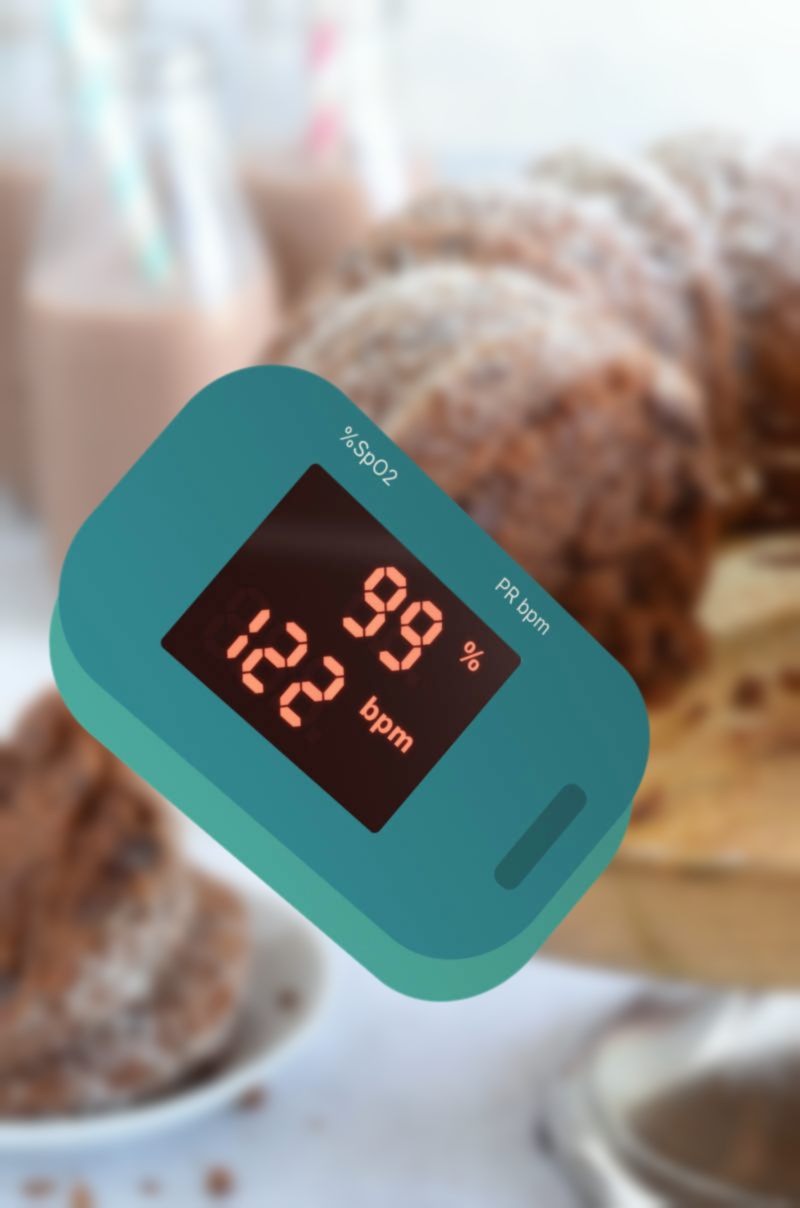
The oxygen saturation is {"value": 99, "unit": "%"}
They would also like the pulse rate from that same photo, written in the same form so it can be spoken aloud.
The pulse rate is {"value": 122, "unit": "bpm"}
